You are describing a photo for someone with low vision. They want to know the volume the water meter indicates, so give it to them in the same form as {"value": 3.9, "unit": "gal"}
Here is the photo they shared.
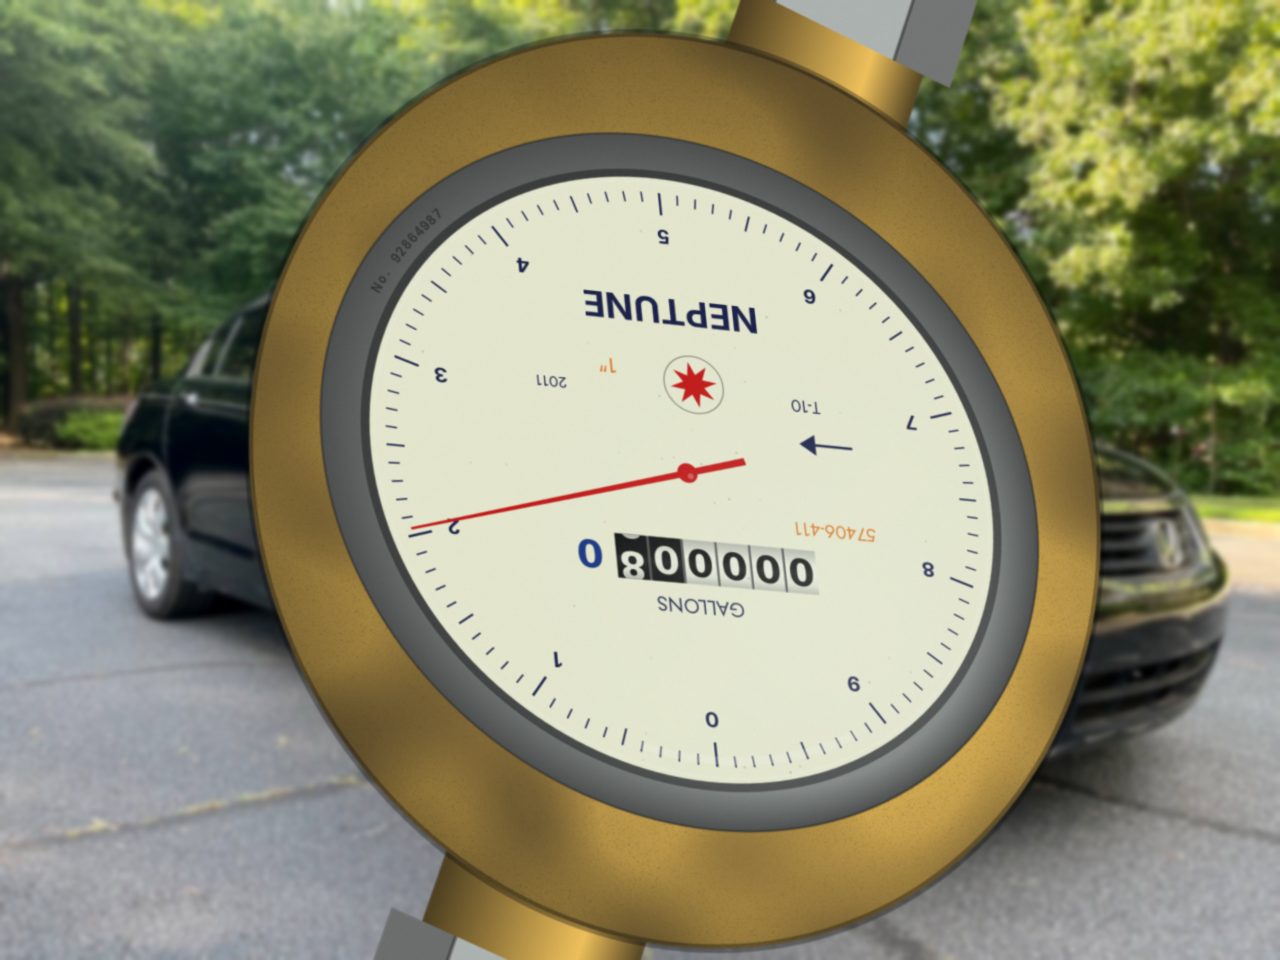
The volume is {"value": 82.0, "unit": "gal"}
